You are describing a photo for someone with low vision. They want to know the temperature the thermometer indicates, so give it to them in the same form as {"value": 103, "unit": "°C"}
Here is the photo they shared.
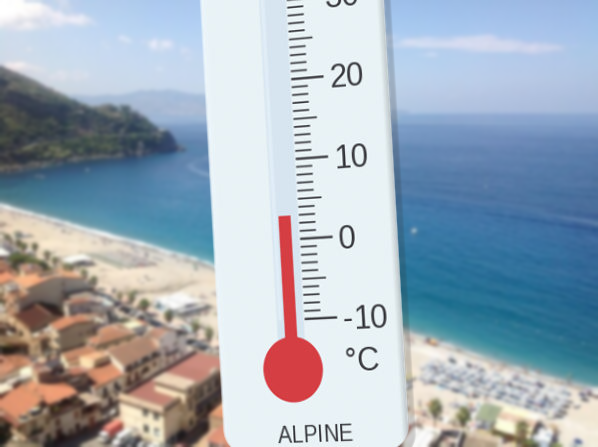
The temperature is {"value": 3, "unit": "°C"}
